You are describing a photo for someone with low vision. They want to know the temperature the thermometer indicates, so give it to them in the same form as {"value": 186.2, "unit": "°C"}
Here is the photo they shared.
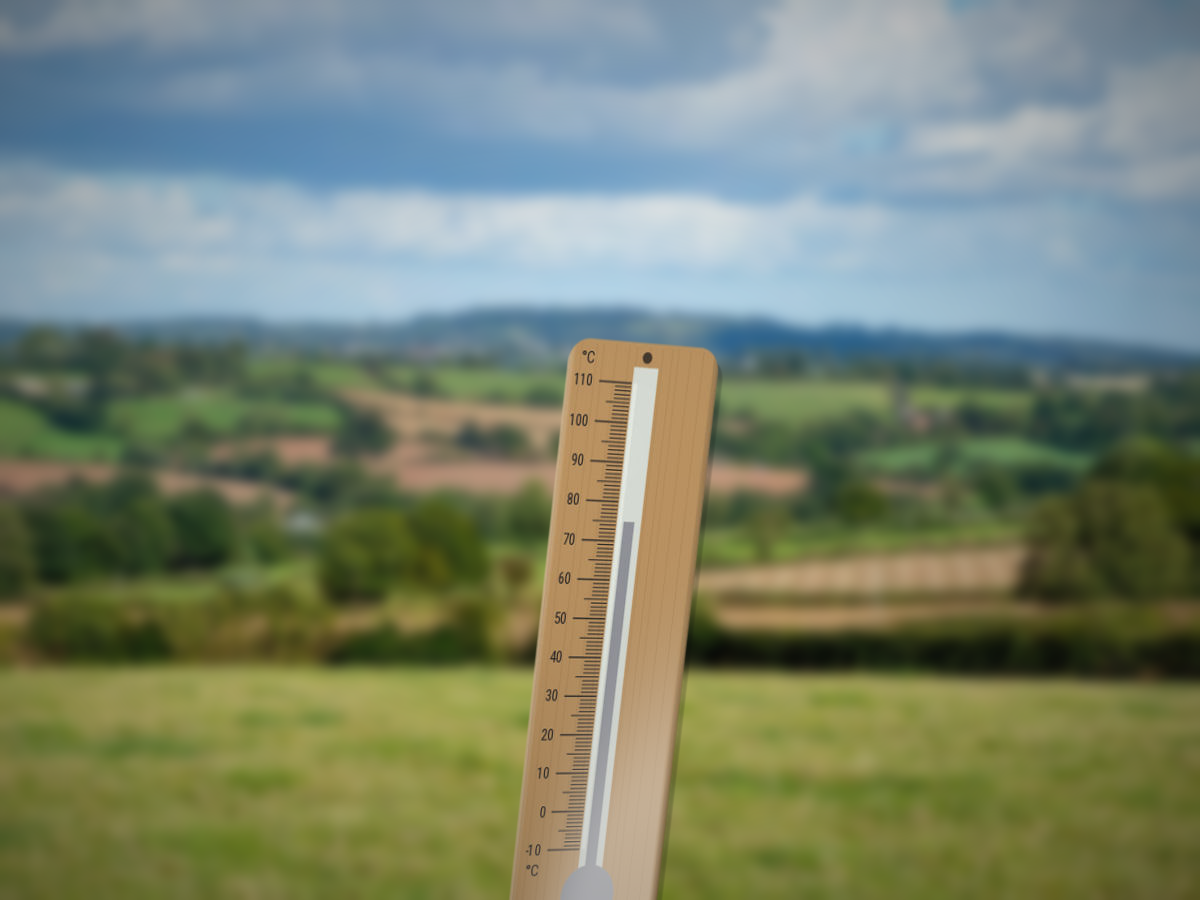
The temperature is {"value": 75, "unit": "°C"}
